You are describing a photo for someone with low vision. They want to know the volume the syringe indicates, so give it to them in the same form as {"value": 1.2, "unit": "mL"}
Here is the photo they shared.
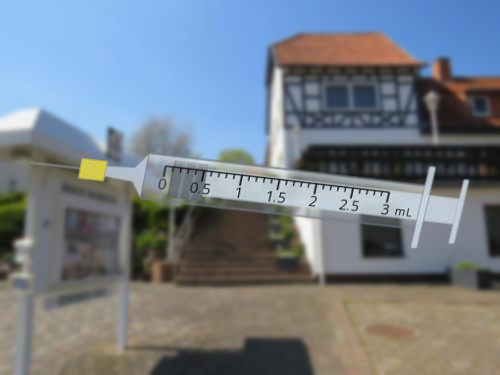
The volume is {"value": 0.1, "unit": "mL"}
